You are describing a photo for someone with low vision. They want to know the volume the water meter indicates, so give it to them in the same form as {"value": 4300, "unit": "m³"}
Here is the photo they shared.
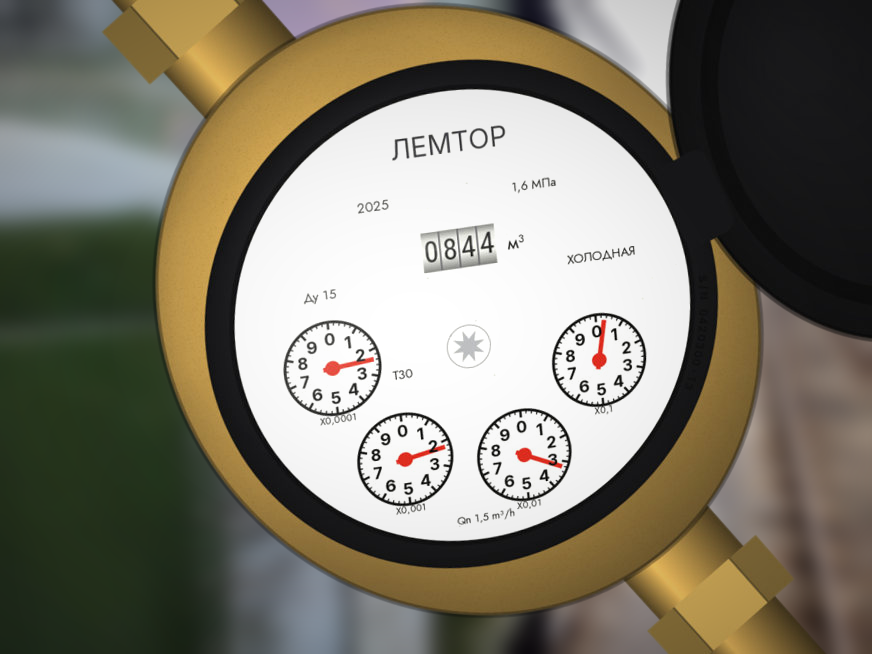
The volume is {"value": 844.0322, "unit": "m³"}
